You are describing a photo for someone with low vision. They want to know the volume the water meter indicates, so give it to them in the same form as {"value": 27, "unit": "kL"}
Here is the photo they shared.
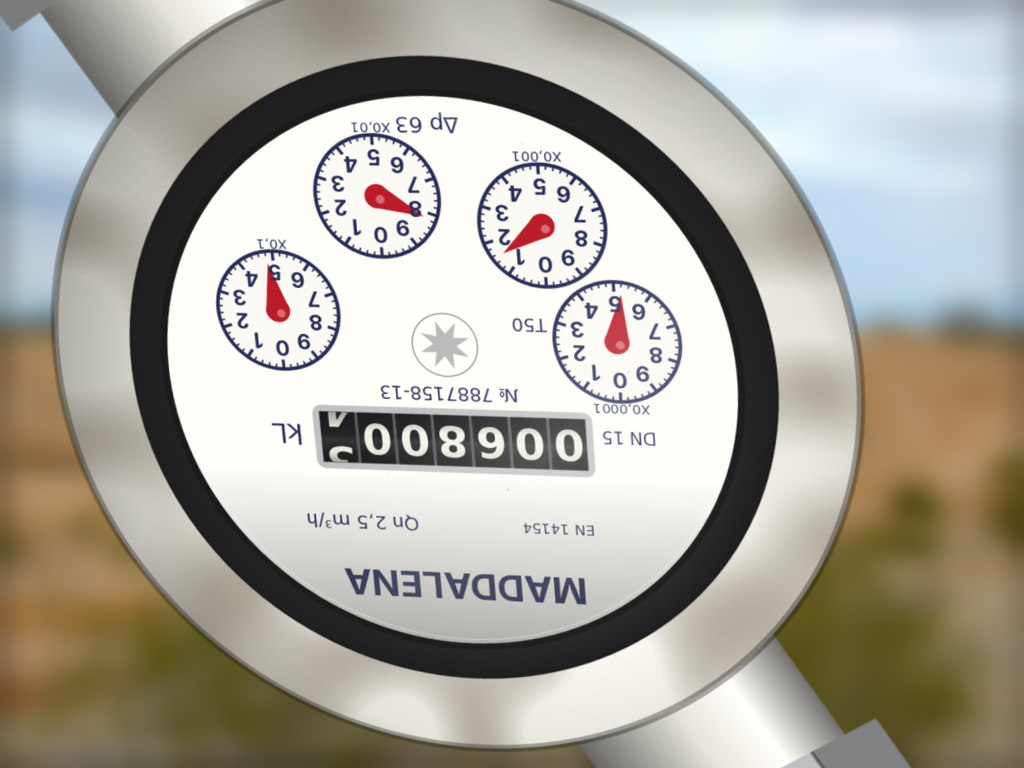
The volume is {"value": 68003.4815, "unit": "kL"}
